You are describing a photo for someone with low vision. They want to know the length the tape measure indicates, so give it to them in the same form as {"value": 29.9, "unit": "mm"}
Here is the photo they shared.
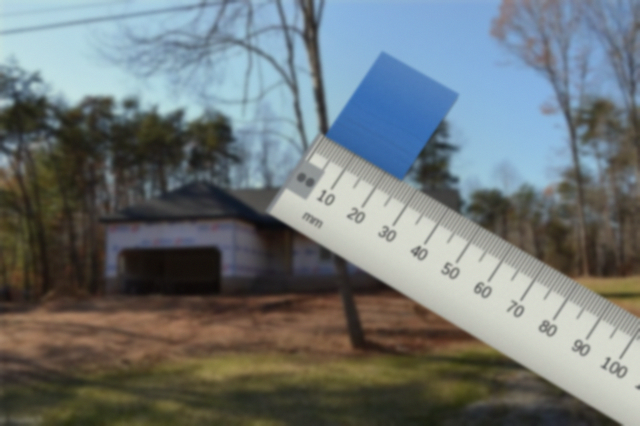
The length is {"value": 25, "unit": "mm"}
